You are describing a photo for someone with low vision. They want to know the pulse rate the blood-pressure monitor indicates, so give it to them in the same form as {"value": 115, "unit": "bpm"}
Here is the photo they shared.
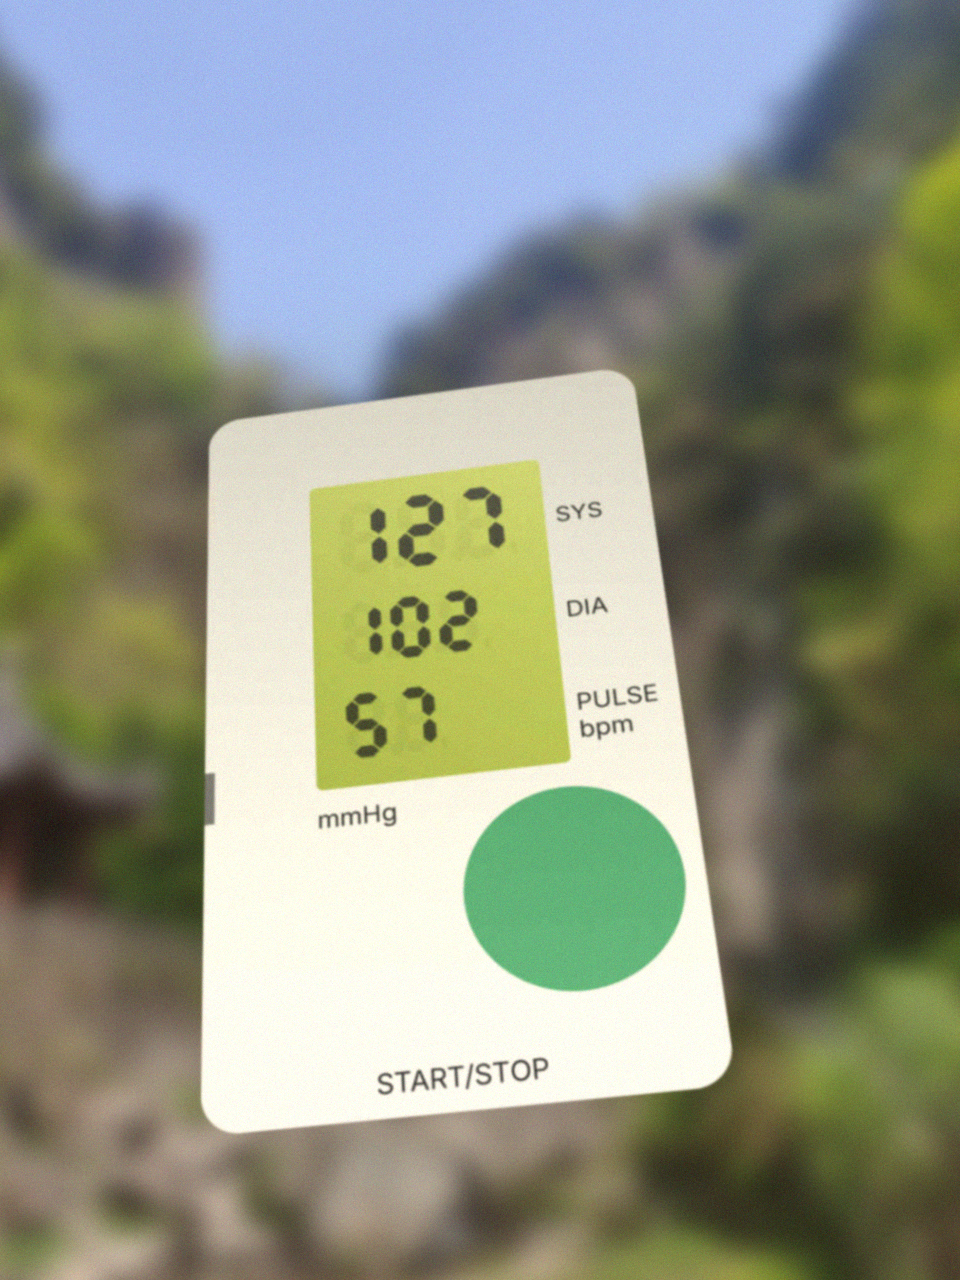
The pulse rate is {"value": 57, "unit": "bpm"}
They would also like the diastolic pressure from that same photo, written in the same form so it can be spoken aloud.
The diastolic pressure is {"value": 102, "unit": "mmHg"}
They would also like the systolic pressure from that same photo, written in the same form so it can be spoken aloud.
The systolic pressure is {"value": 127, "unit": "mmHg"}
